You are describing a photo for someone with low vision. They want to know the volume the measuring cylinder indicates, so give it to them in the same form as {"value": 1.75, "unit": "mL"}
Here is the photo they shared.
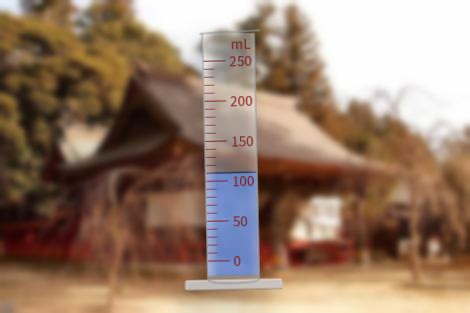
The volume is {"value": 110, "unit": "mL"}
